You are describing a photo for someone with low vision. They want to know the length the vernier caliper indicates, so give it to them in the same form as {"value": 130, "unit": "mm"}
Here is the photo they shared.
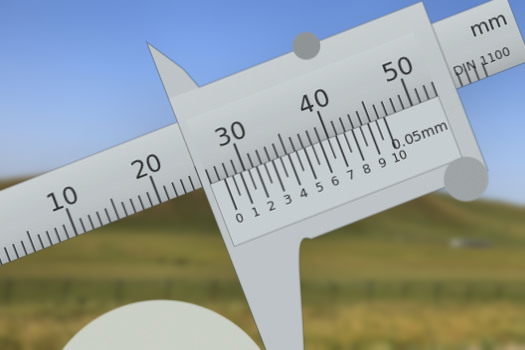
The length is {"value": 27.6, "unit": "mm"}
